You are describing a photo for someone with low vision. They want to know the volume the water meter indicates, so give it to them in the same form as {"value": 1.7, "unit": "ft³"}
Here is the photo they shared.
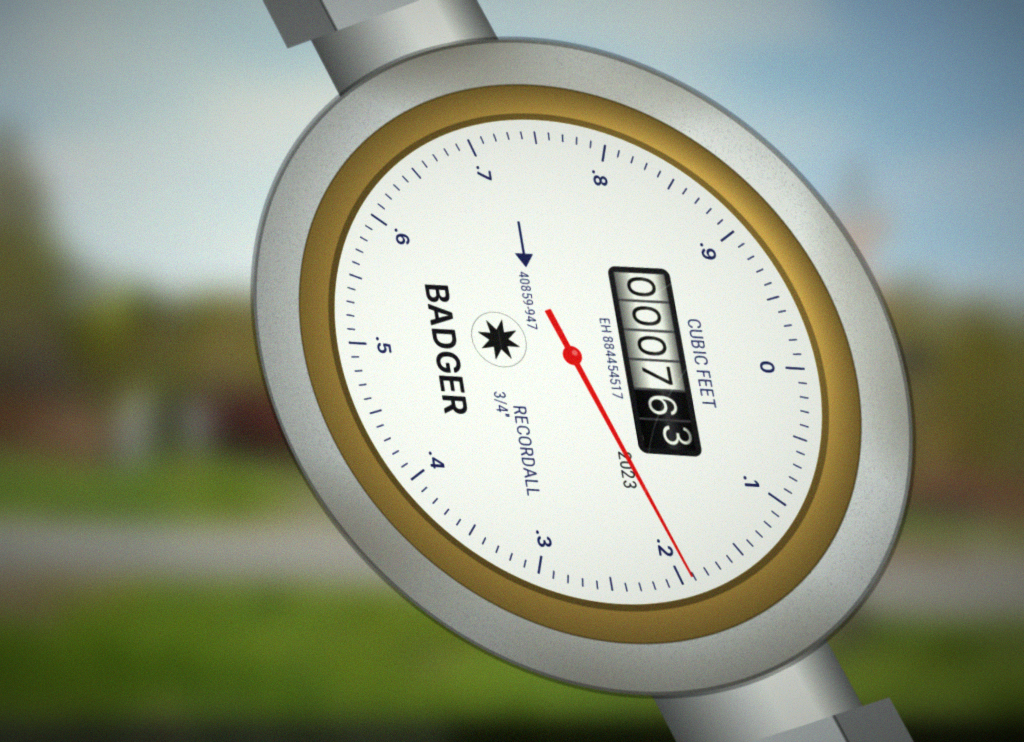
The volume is {"value": 763.19, "unit": "ft³"}
